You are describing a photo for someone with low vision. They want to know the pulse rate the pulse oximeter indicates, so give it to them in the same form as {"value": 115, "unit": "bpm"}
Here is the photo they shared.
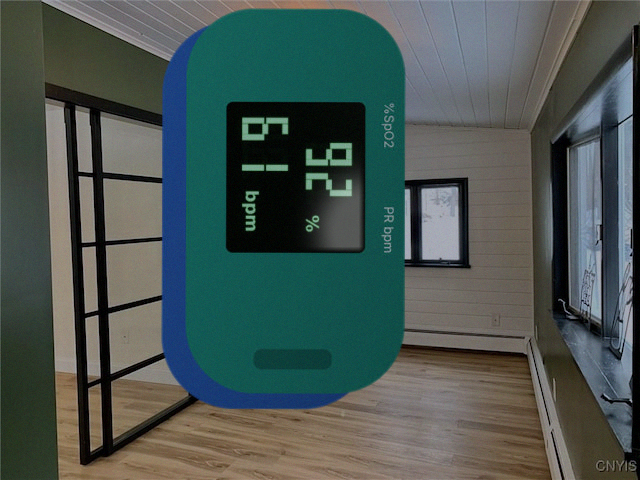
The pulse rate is {"value": 61, "unit": "bpm"}
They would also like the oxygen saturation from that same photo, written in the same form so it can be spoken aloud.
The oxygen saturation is {"value": 92, "unit": "%"}
